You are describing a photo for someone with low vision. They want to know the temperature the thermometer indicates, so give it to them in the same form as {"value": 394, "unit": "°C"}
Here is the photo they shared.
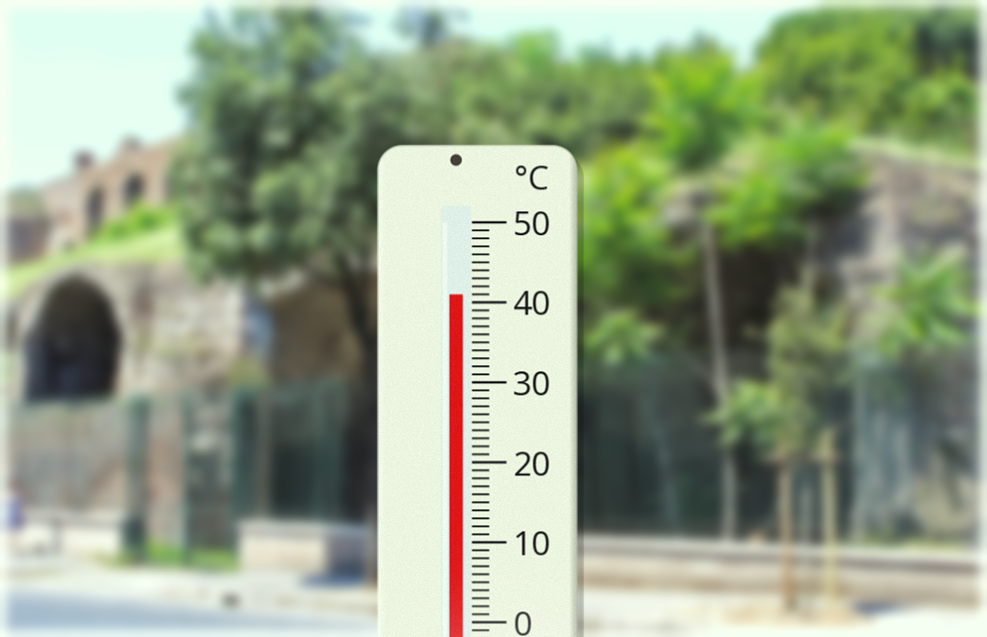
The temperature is {"value": 41, "unit": "°C"}
